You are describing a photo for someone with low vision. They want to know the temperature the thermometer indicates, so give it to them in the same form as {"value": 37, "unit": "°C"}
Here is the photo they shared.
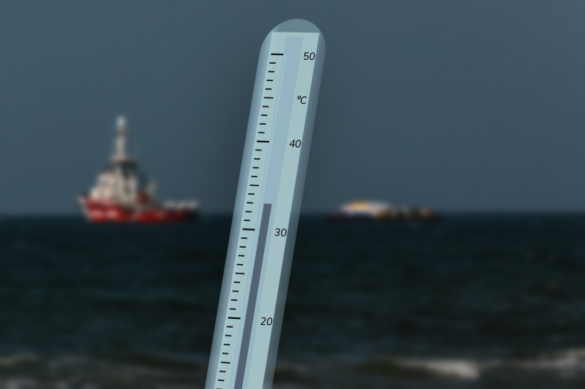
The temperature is {"value": 33, "unit": "°C"}
